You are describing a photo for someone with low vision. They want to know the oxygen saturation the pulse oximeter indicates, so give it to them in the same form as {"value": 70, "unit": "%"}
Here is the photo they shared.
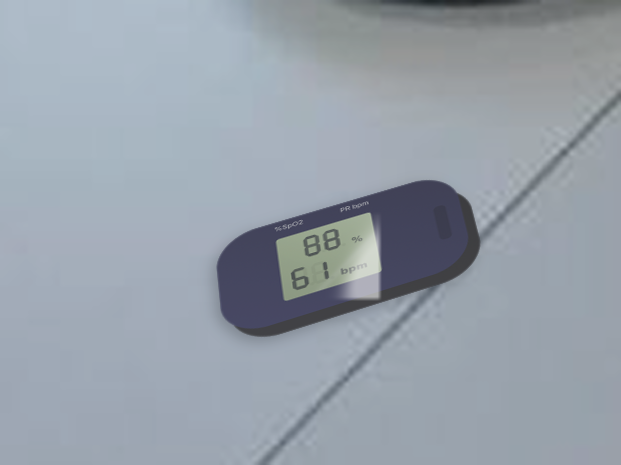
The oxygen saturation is {"value": 88, "unit": "%"}
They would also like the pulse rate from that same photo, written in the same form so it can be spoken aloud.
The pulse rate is {"value": 61, "unit": "bpm"}
